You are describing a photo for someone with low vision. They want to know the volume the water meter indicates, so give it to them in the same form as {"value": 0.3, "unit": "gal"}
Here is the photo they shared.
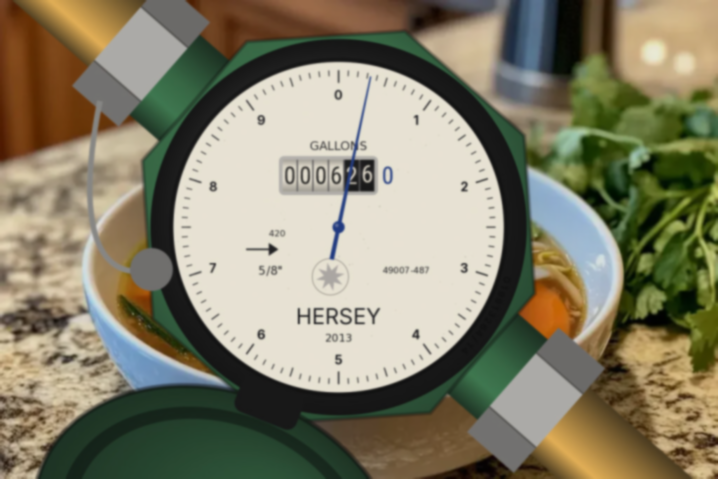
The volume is {"value": 6260.3, "unit": "gal"}
